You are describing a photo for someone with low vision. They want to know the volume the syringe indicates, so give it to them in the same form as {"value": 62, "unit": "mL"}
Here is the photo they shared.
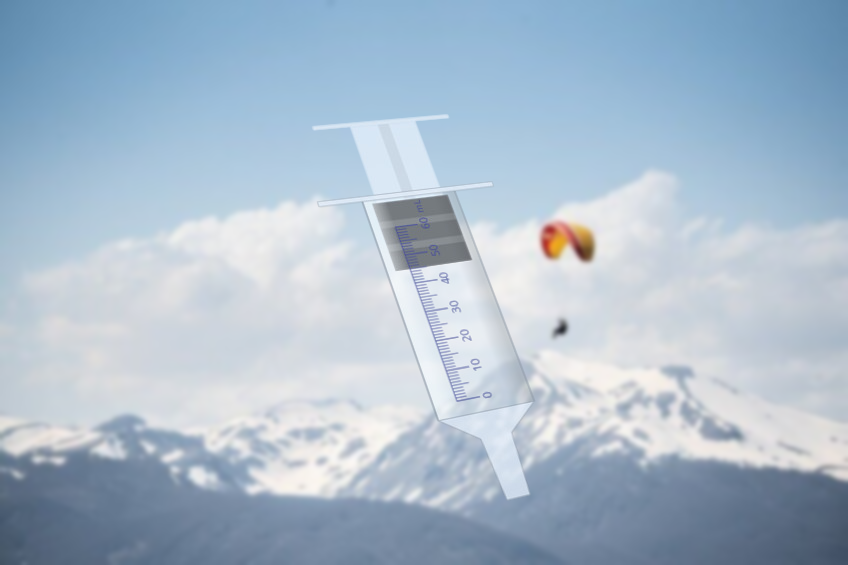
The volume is {"value": 45, "unit": "mL"}
